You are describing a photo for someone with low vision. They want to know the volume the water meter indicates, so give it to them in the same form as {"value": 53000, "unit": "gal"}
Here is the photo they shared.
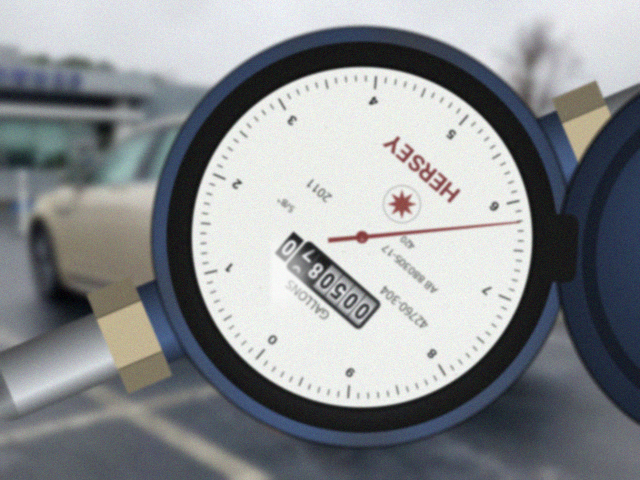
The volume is {"value": 50866.2, "unit": "gal"}
